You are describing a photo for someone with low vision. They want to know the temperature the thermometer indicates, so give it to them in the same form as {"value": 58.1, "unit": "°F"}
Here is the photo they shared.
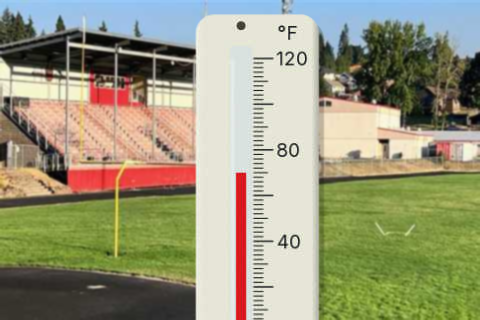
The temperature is {"value": 70, "unit": "°F"}
